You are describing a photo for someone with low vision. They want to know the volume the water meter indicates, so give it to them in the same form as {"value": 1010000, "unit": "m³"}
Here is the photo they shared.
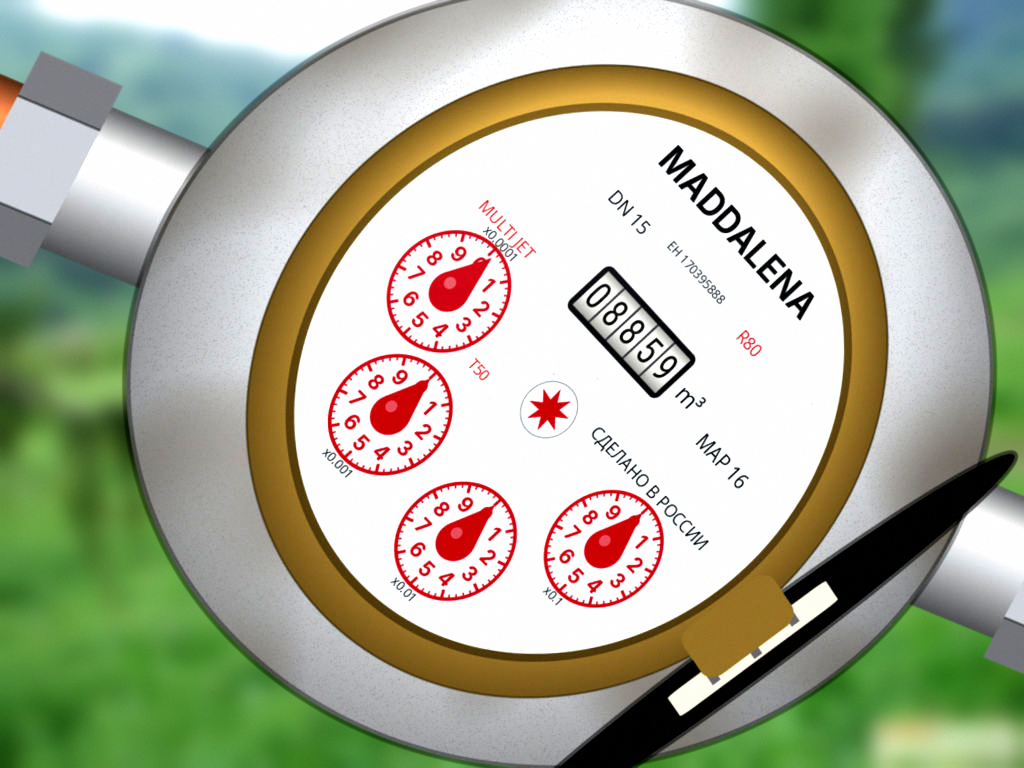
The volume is {"value": 8859.0000, "unit": "m³"}
